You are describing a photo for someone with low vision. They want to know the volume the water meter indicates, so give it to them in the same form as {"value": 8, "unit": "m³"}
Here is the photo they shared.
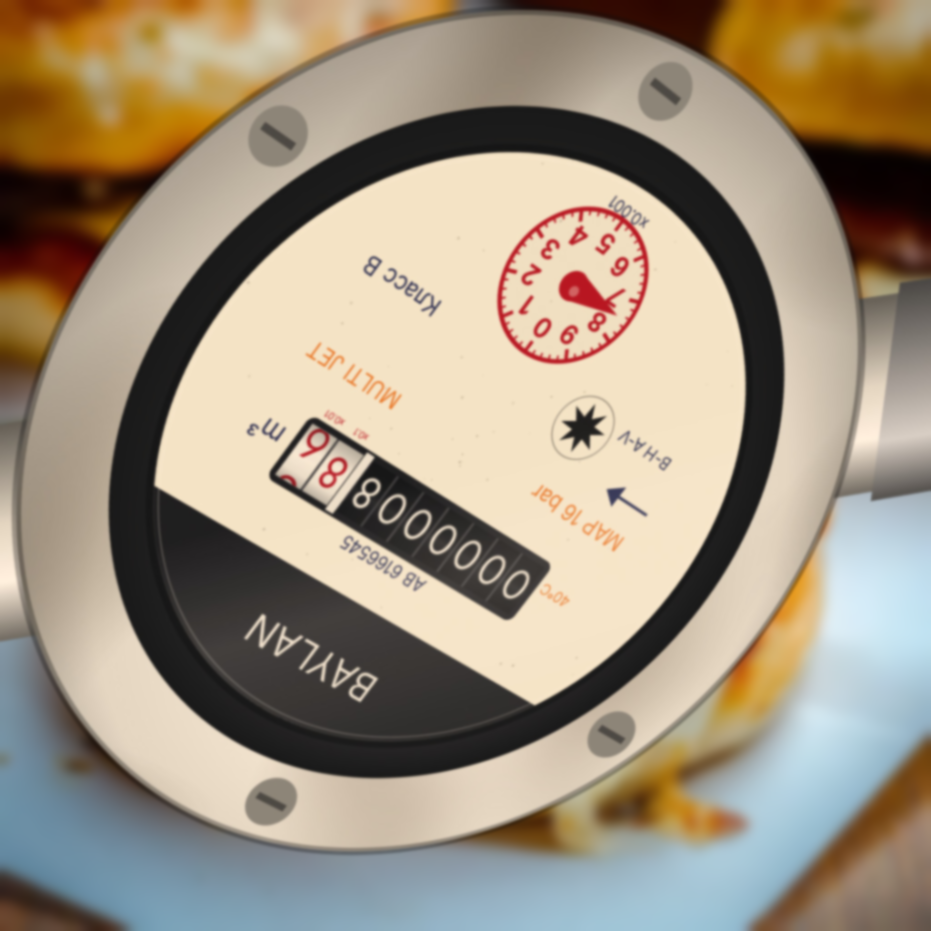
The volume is {"value": 8.857, "unit": "m³"}
